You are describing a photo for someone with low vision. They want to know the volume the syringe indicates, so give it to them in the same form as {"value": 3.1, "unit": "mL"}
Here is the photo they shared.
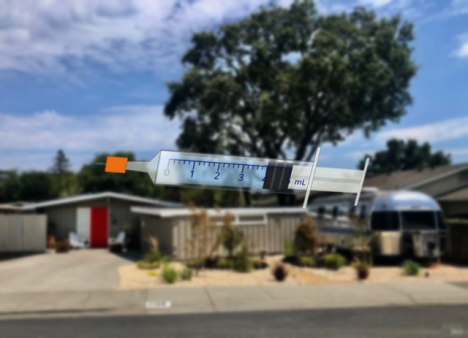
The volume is {"value": 4, "unit": "mL"}
